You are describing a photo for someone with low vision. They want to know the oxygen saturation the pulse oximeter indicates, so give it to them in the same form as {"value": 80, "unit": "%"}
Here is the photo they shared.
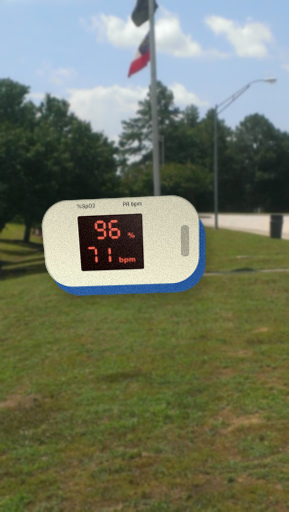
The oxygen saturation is {"value": 96, "unit": "%"}
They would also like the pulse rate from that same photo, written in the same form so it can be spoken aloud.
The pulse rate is {"value": 71, "unit": "bpm"}
